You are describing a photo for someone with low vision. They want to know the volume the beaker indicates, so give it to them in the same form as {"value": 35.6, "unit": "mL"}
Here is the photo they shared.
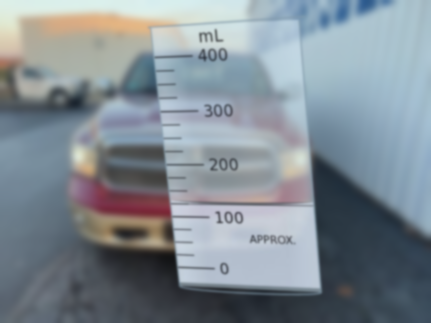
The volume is {"value": 125, "unit": "mL"}
